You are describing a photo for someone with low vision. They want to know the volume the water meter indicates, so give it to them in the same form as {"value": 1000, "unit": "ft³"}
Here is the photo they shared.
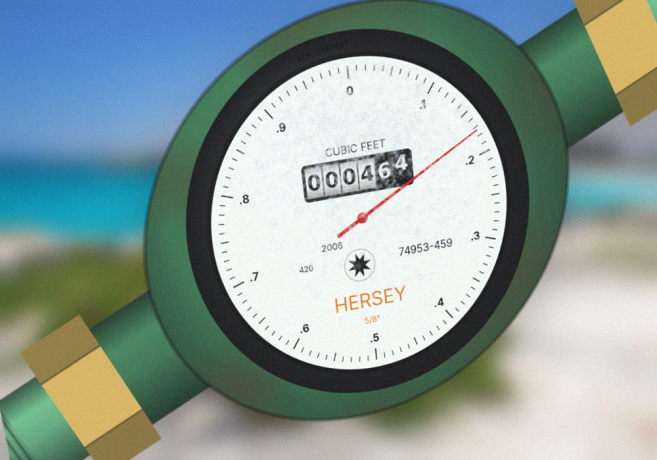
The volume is {"value": 464.17, "unit": "ft³"}
